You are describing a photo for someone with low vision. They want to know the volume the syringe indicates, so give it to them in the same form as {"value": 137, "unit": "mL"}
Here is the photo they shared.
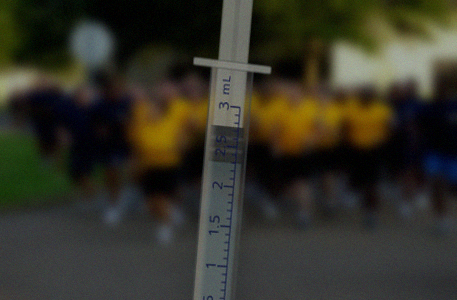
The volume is {"value": 2.3, "unit": "mL"}
